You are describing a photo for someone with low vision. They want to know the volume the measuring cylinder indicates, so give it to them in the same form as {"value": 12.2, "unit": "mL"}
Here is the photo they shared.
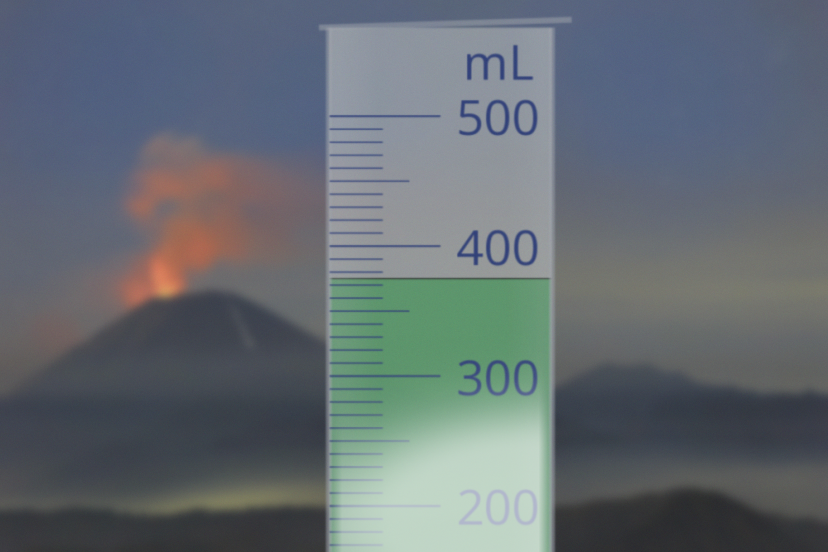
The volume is {"value": 375, "unit": "mL"}
